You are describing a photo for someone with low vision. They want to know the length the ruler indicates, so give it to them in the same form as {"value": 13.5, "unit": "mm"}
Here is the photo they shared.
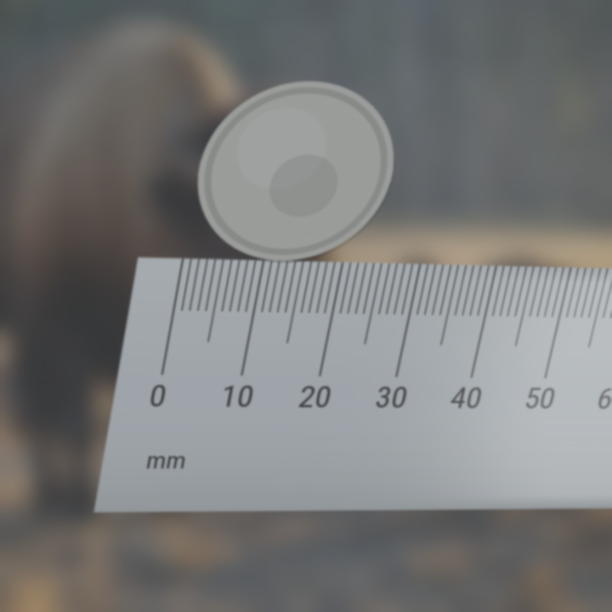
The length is {"value": 24, "unit": "mm"}
